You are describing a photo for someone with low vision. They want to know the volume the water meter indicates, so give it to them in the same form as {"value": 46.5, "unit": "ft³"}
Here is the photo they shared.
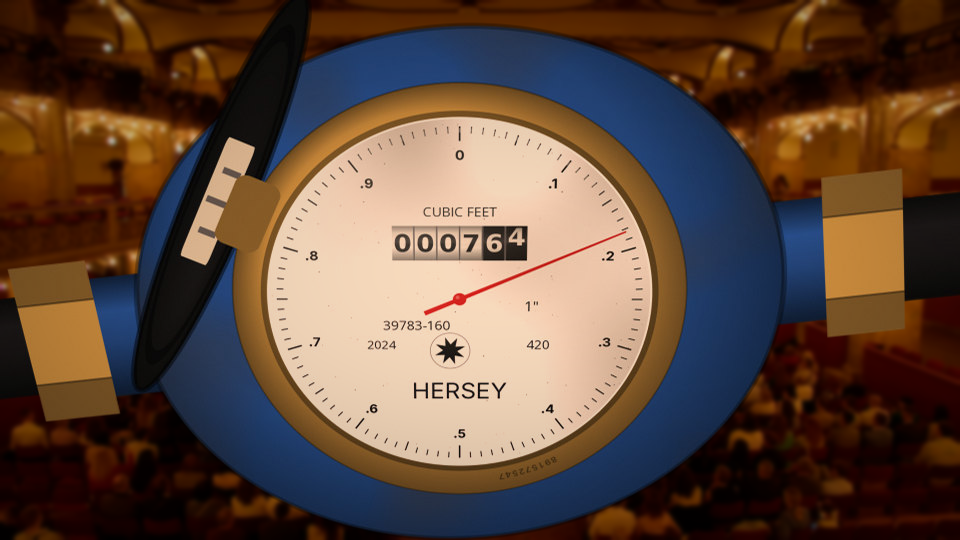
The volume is {"value": 764.18, "unit": "ft³"}
